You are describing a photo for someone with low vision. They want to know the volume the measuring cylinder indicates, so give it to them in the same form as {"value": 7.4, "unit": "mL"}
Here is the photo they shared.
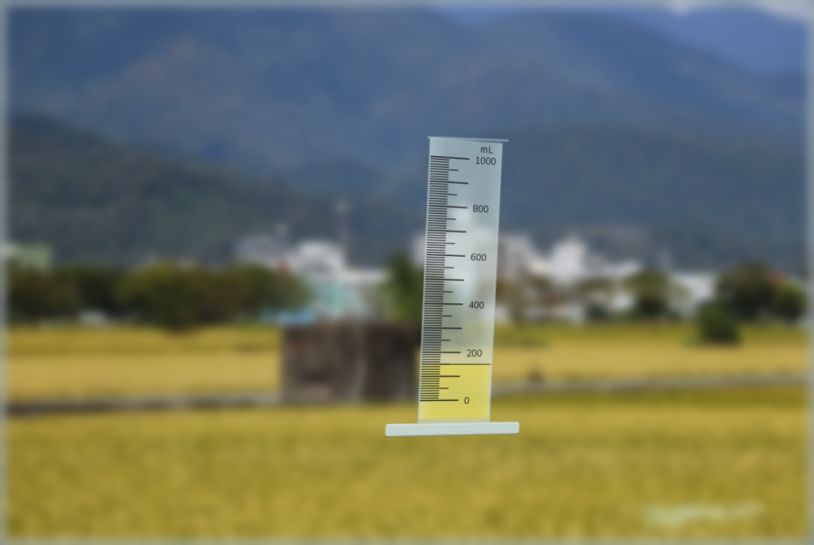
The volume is {"value": 150, "unit": "mL"}
